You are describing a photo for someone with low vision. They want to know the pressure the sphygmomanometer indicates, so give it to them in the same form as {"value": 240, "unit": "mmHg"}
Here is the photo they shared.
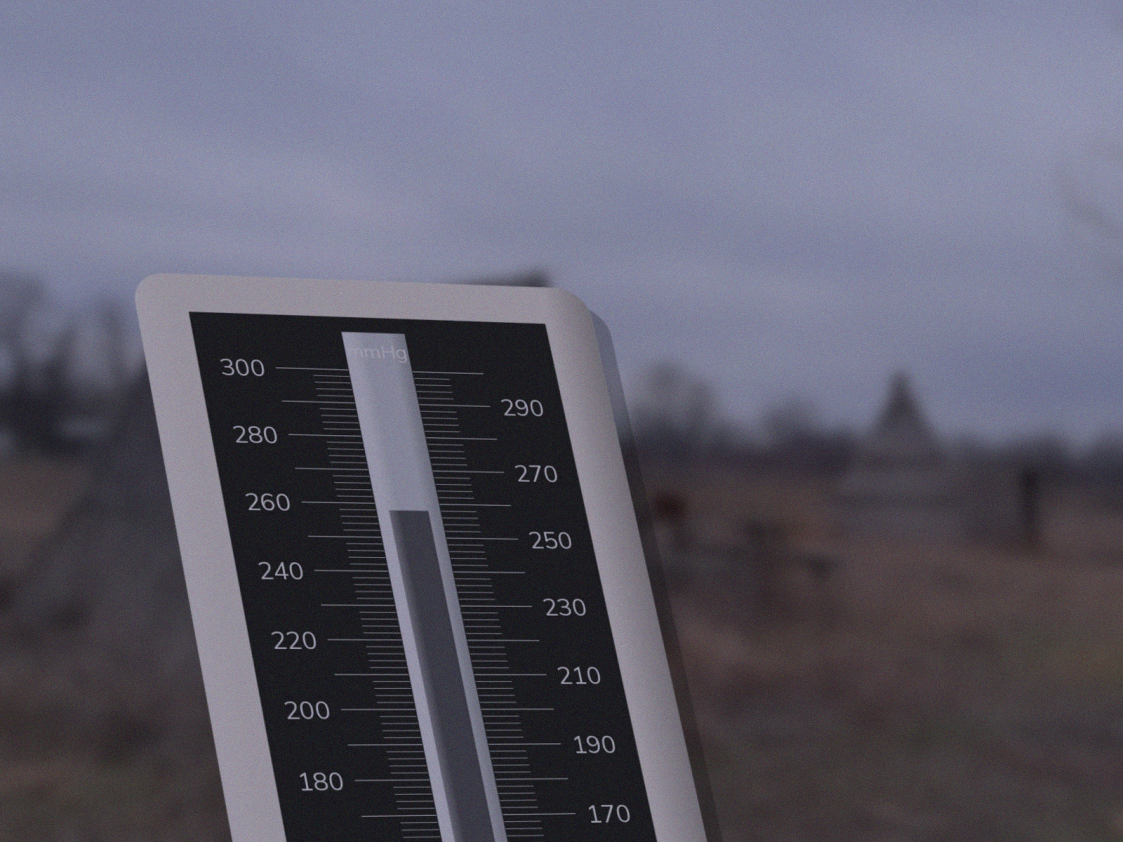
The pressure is {"value": 258, "unit": "mmHg"}
